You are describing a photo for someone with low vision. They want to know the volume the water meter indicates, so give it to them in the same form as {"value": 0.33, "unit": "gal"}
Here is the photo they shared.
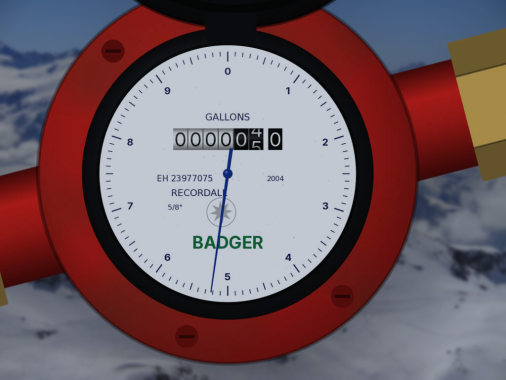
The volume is {"value": 45.2, "unit": "gal"}
